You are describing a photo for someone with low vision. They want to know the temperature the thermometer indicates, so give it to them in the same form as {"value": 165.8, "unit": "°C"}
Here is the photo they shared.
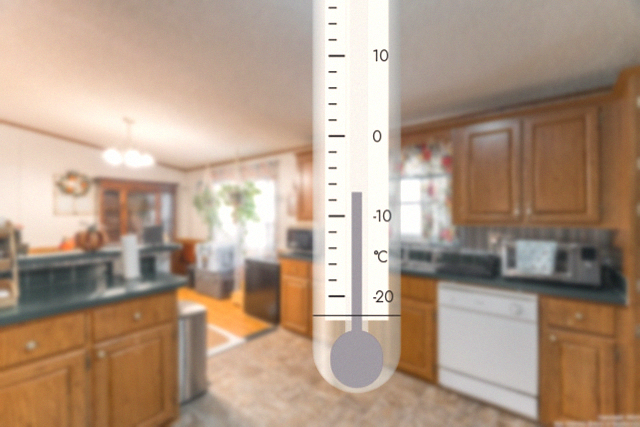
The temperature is {"value": -7, "unit": "°C"}
